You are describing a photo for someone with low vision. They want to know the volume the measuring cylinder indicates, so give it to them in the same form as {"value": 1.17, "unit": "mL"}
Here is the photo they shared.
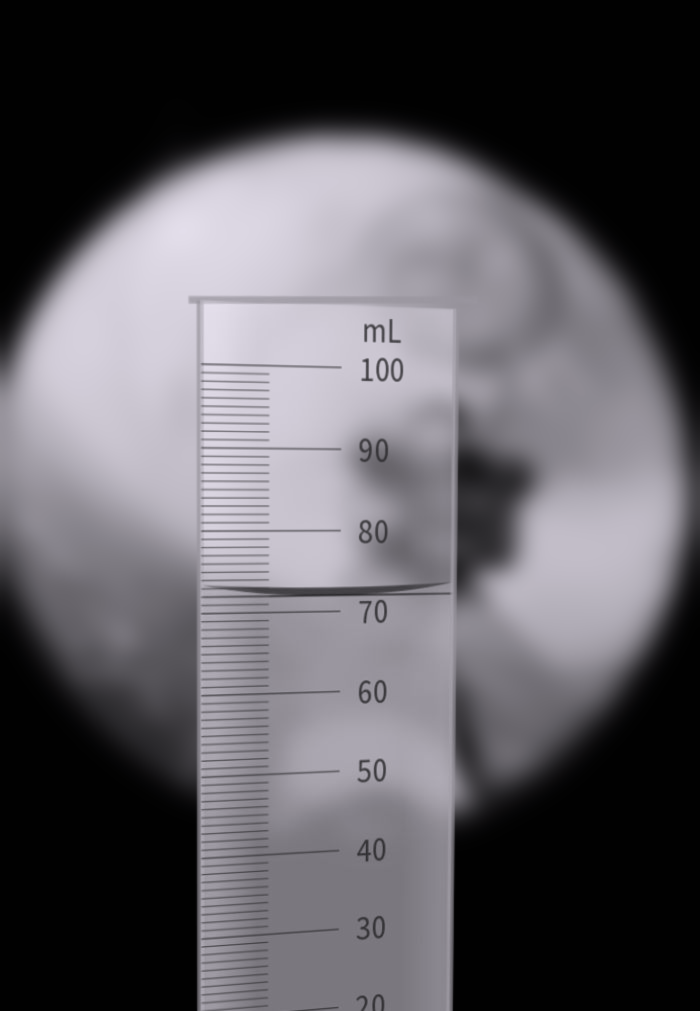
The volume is {"value": 72, "unit": "mL"}
